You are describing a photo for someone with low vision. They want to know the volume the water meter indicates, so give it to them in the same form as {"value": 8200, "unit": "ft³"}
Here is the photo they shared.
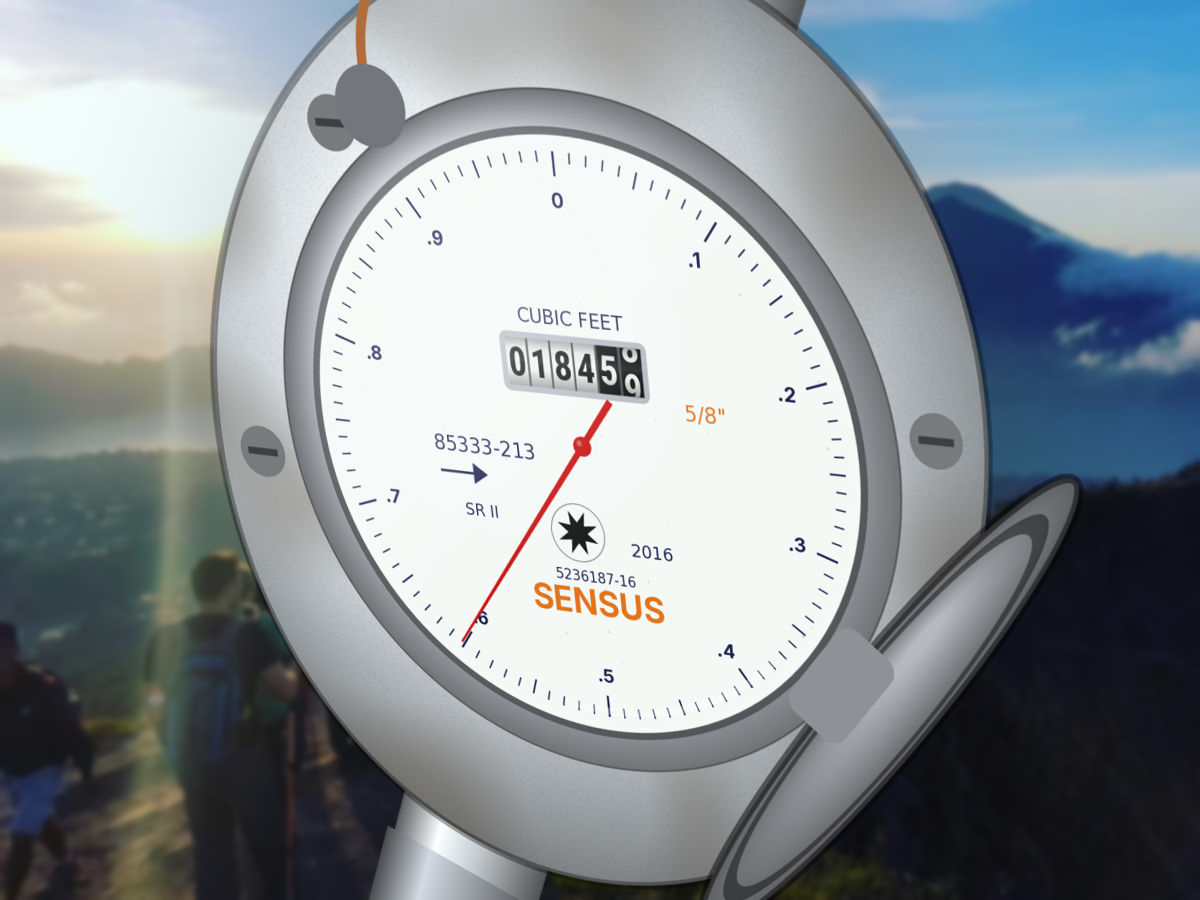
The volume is {"value": 18458.60, "unit": "ft³"}
